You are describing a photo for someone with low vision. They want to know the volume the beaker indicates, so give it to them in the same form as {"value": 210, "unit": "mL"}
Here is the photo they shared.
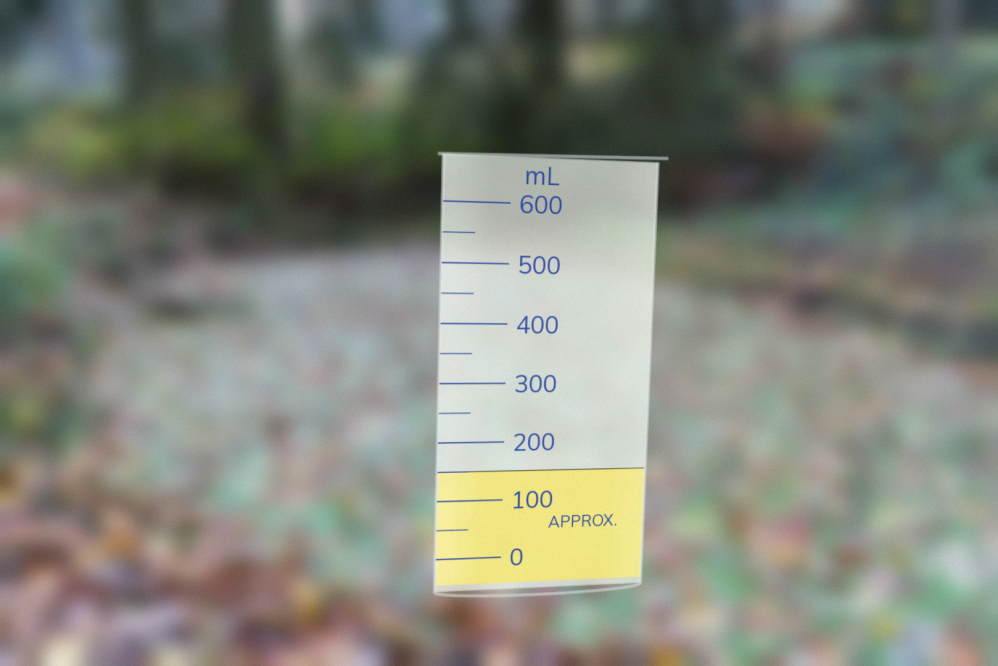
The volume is {"value": 150, "unit": "mL"}
